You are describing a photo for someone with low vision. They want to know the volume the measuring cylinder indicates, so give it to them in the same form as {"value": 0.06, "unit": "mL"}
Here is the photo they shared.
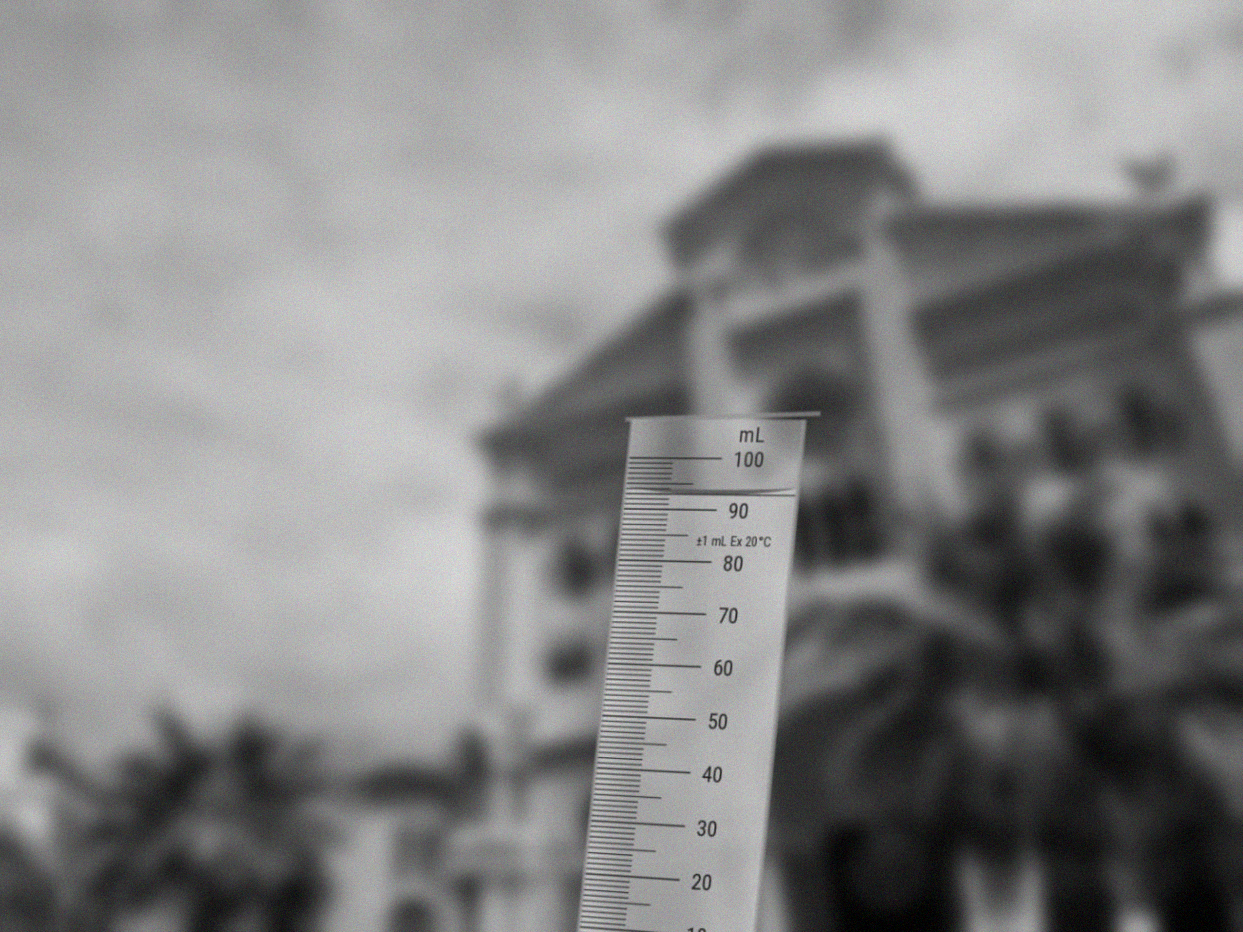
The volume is {"value": 93, "unit": "mL"}
